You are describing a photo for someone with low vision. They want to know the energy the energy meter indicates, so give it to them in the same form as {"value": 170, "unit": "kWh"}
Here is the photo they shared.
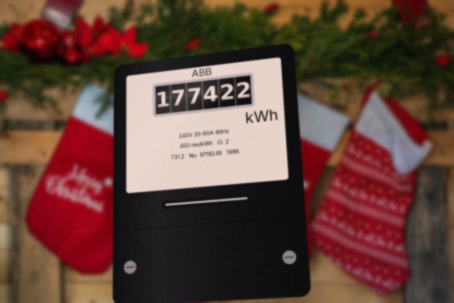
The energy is {"value": 177422, "unit": "kWh"}
